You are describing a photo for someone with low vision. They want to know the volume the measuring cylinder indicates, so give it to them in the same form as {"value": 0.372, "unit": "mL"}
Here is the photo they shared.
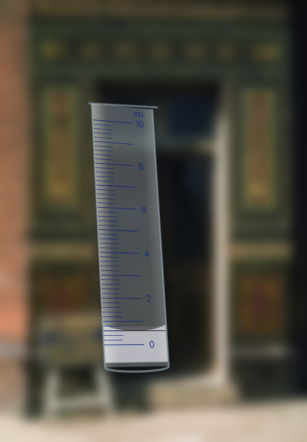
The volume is {"value": 0.6, "unit": "mL"}
